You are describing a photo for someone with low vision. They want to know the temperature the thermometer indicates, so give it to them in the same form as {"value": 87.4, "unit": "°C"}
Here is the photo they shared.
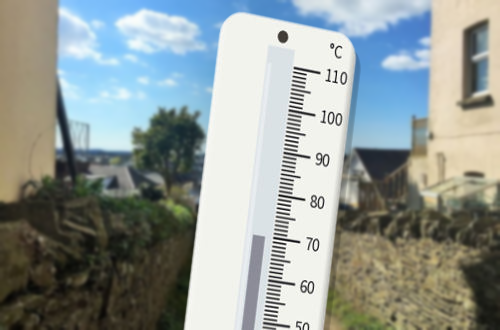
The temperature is {"value": 70, "unit": "°C"}
